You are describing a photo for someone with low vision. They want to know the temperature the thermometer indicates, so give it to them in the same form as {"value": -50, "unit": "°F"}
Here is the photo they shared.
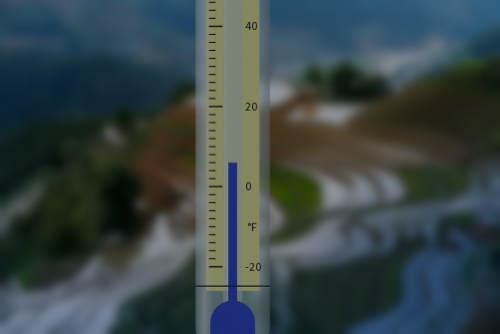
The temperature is {"value": 6, "unit": "°F"}
